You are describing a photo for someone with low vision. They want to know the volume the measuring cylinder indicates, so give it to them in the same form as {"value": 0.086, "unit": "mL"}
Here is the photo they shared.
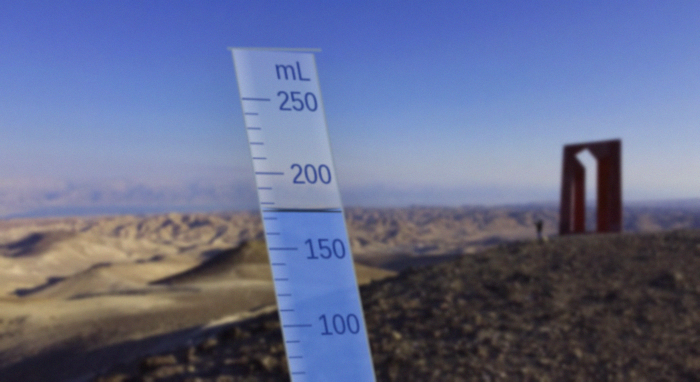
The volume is {"value": 175, "unit": "mL"}
